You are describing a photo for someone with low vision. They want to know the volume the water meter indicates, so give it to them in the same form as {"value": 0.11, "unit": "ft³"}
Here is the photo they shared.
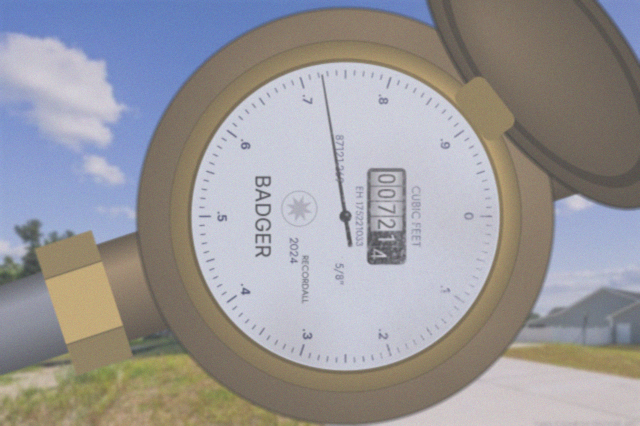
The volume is {"value": 7213.72, "unit": "ft³"}
